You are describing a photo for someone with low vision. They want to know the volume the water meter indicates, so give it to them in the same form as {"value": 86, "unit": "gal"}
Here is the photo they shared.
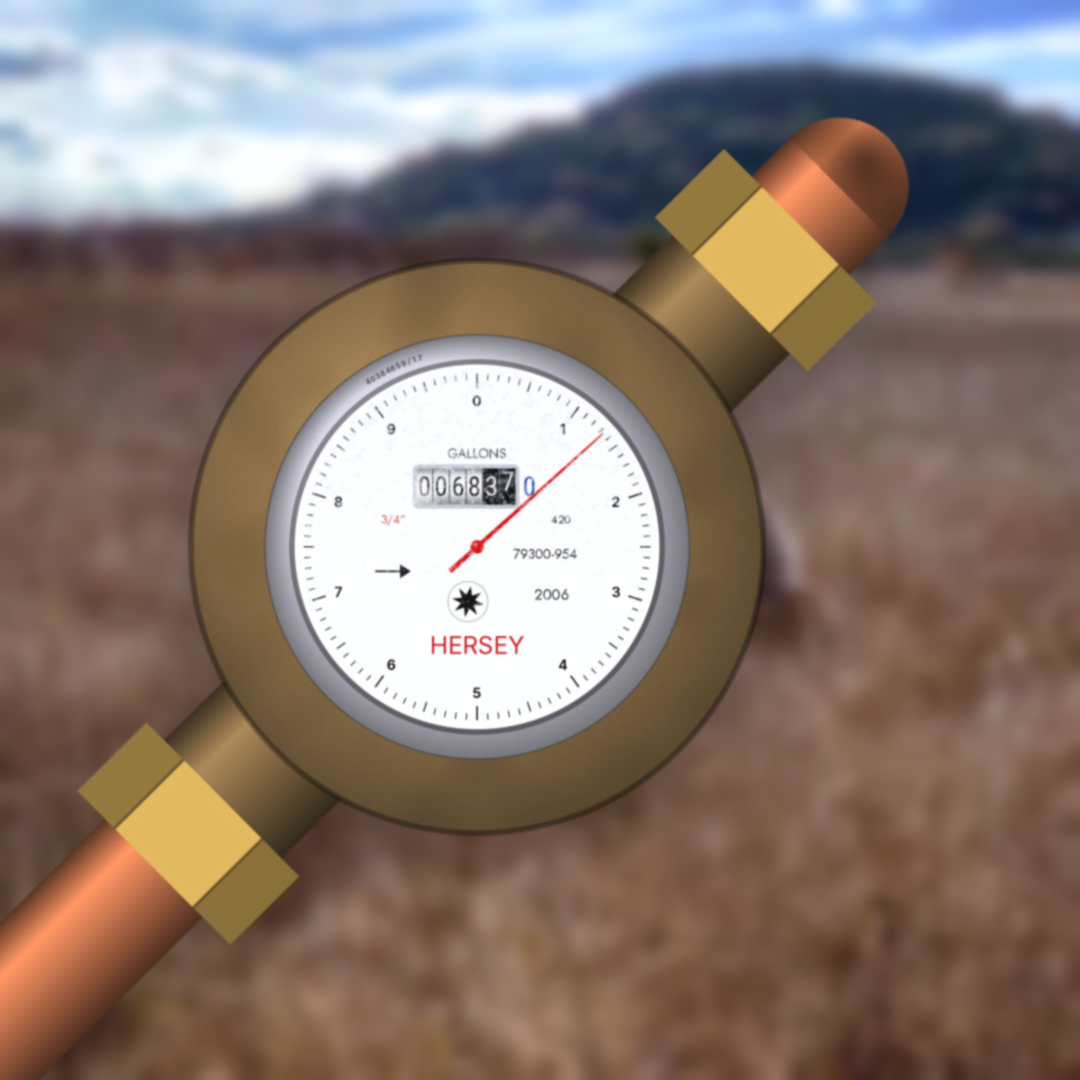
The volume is {"value": 68371.3, "unit": "gal"}
